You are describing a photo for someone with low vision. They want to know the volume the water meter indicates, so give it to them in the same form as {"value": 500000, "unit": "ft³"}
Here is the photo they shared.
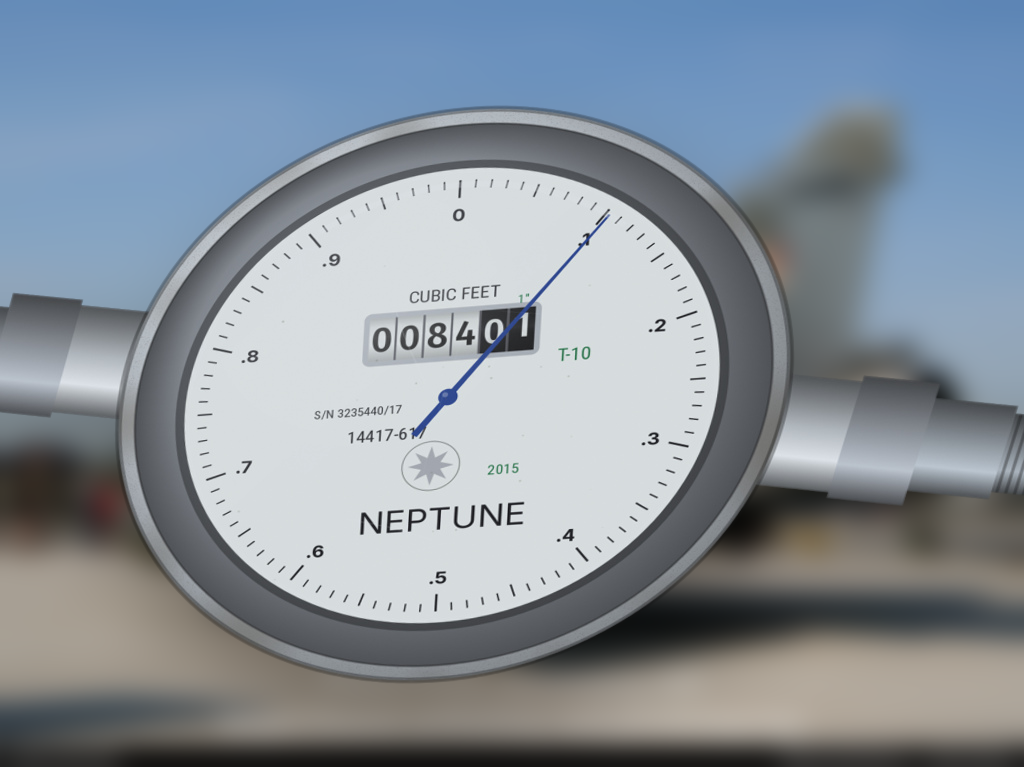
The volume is {"value": 8401.10, "unit": "ft³"}
